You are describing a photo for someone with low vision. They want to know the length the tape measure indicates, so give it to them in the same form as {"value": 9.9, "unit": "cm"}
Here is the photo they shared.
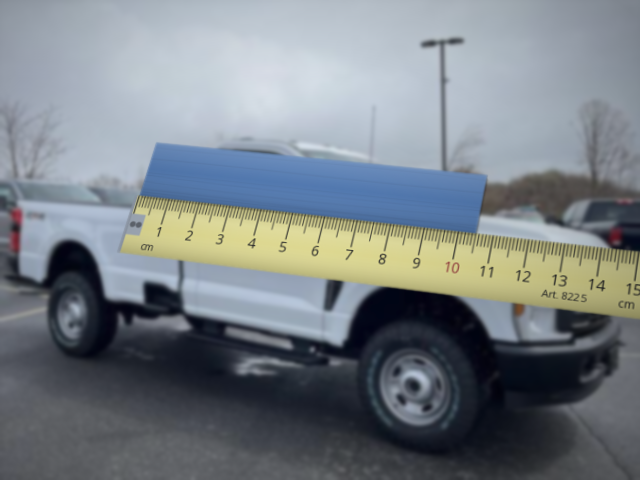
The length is {"value": 10.5, "unit": "cm"}
